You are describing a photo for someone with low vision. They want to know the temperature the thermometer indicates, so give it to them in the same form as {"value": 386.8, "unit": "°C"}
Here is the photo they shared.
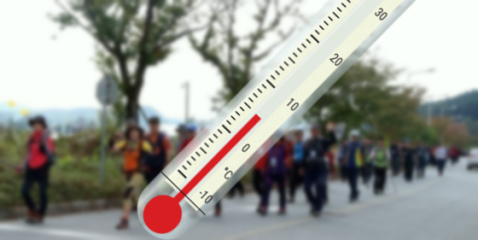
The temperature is {"value": 5, "unit": "°C"}
